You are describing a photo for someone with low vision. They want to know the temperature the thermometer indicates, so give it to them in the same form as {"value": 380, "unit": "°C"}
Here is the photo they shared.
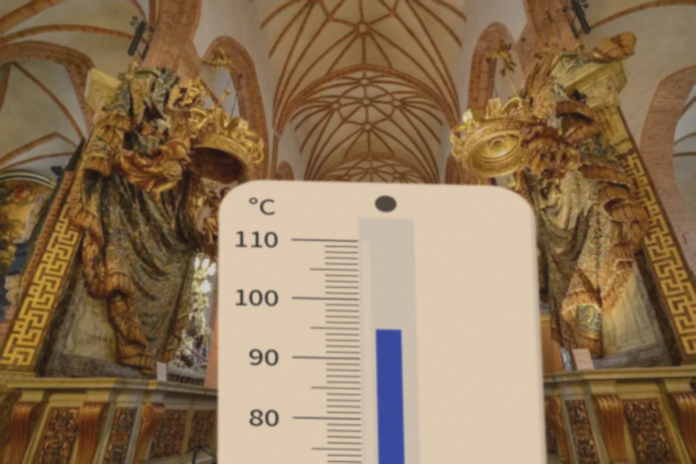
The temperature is {"value": 95, "unit": "°C"}
